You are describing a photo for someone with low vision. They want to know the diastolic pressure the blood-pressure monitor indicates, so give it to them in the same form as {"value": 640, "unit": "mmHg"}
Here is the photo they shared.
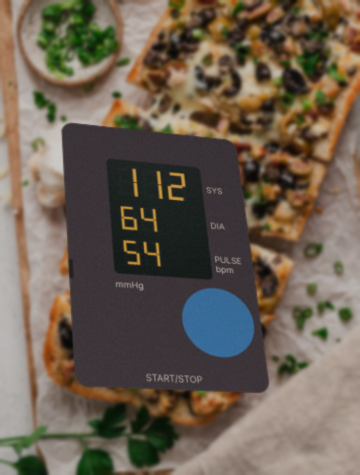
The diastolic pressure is {"value": 64, "unit": "mmHg"}
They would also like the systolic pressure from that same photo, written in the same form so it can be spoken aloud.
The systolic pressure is {"value": 112, "unit": "mmHg"}
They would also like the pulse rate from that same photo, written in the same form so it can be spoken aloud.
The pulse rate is {"value": 54, "unit": "bpm"}
